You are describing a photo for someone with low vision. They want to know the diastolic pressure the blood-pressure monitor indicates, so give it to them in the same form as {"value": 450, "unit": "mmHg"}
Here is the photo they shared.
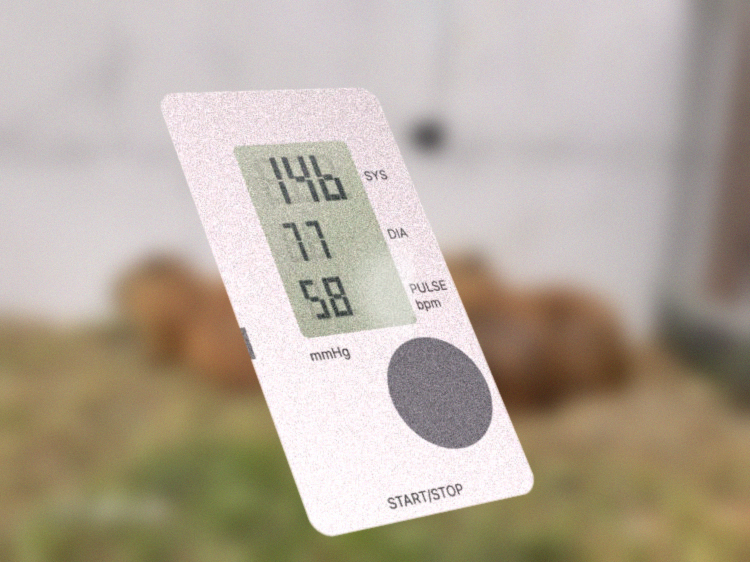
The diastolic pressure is {"value": 77, "unit": "mmHg"}
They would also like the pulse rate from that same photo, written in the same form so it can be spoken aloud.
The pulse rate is {"value": 58, "unit": "bpm"}
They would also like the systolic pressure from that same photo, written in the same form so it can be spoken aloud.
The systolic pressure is {"value": 146, "unit": "mmHg"}
